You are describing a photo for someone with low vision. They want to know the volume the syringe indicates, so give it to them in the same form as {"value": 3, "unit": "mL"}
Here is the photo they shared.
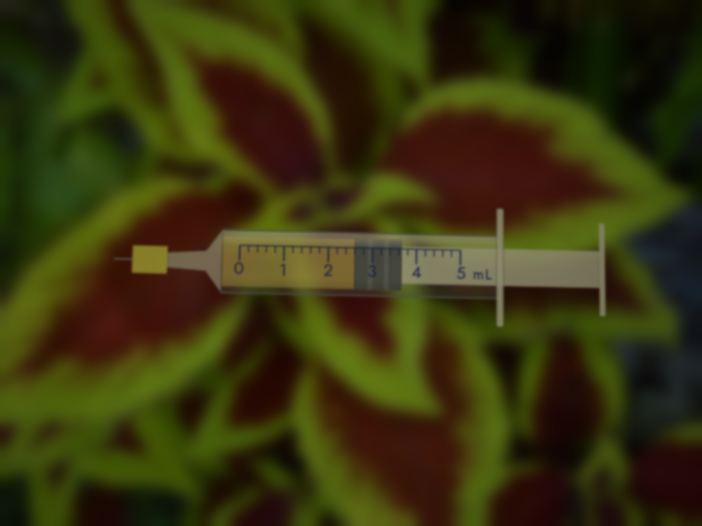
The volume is {"value": 2.6, "unit": "mL"}
